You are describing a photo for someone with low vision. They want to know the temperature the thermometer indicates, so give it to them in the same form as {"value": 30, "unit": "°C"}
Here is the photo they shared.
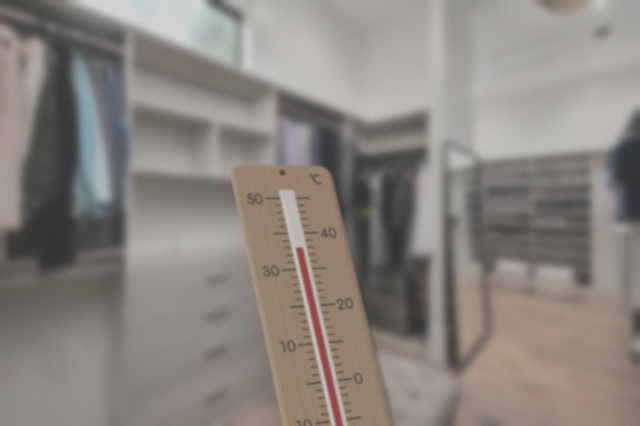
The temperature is {"value": 36, "unit": "°C"}
